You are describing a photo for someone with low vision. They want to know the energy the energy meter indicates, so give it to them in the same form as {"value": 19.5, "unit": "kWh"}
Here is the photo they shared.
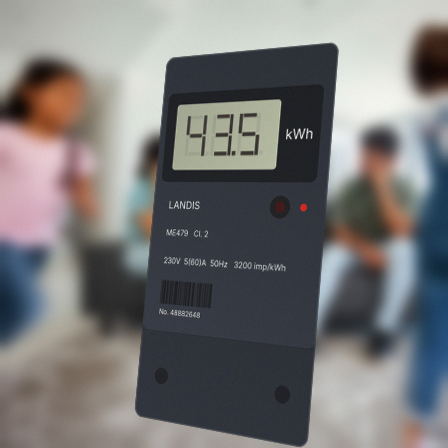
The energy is {"value": 43.5, "unit": "kWh"}
